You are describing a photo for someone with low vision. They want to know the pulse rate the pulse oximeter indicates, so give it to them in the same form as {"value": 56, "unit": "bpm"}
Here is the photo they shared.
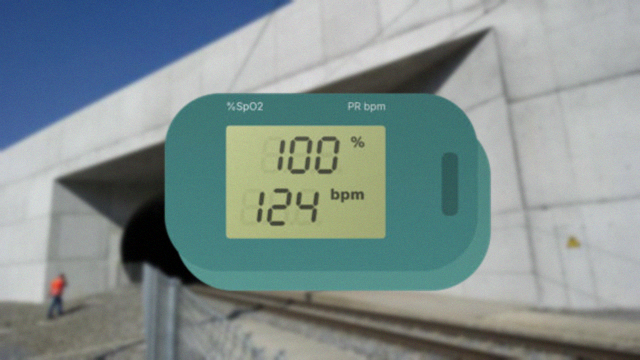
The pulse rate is {"value": 124, "unit": "bpm"}
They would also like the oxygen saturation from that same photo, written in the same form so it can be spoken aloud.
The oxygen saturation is {"value": 100, "unit": "%"}
